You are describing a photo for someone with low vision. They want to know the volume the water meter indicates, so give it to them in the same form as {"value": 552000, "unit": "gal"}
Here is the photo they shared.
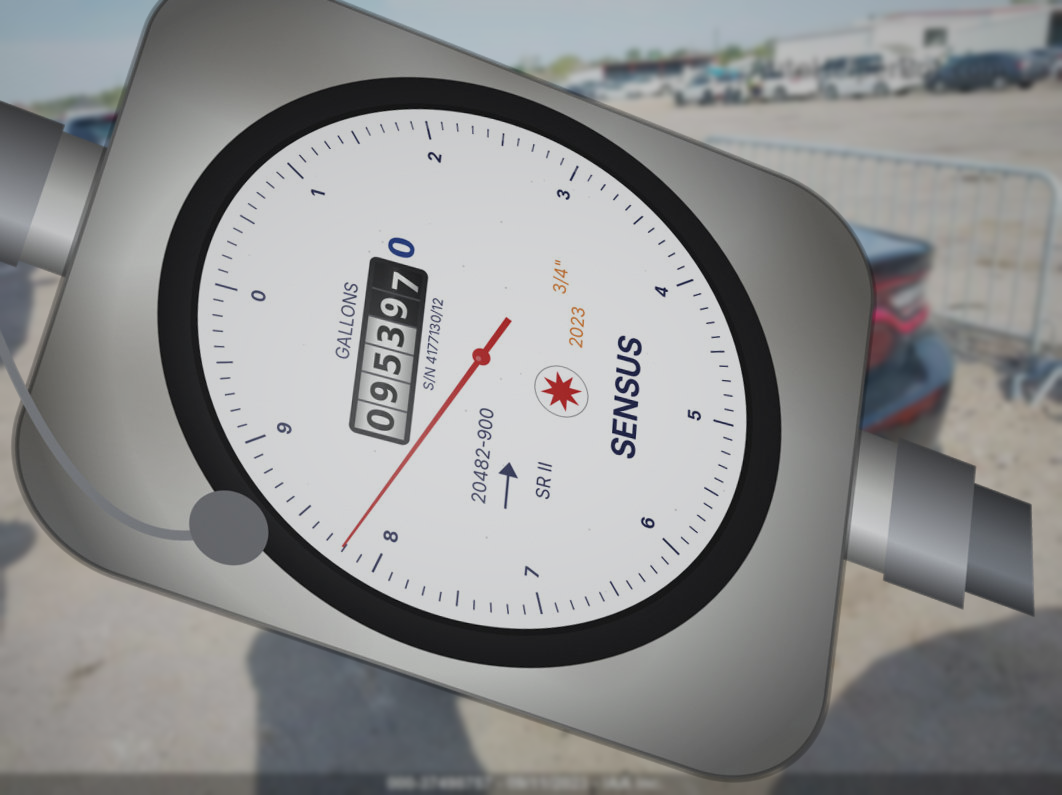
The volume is {"value": 953968.2, "unit": "gal"}
